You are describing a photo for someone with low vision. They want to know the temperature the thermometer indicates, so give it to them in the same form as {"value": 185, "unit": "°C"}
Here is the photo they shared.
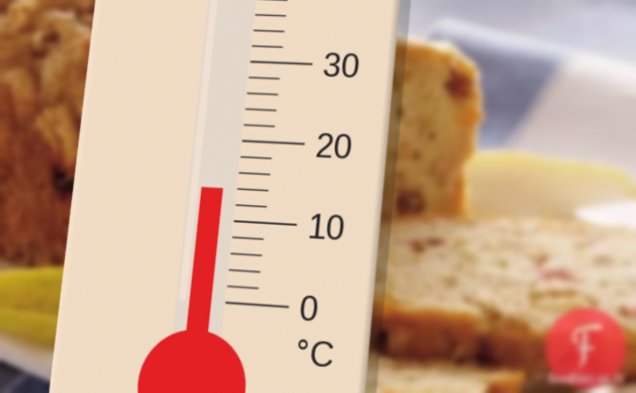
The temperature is {"value": 14, "unit": "°C"}
